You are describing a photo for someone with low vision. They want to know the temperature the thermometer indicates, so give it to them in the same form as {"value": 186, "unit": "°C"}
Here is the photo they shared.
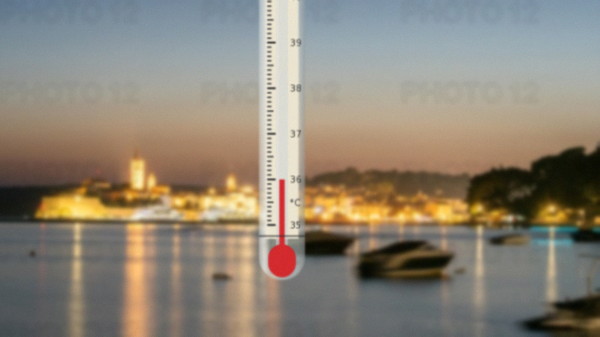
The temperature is {"value": 36, "unit": "°C"}
